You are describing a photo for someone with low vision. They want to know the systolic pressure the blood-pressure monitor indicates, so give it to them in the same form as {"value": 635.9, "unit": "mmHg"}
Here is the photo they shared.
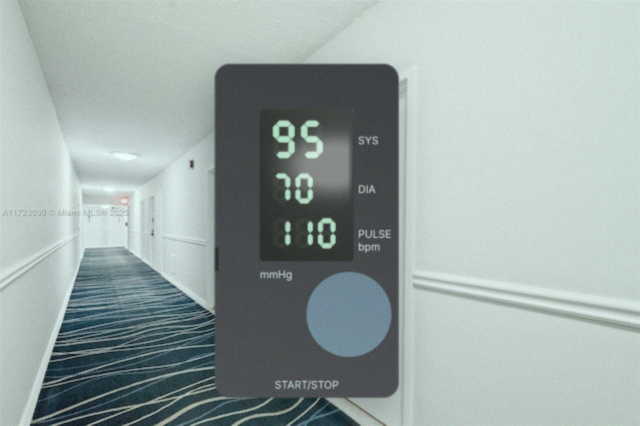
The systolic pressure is {"value": 95, "unit": "mmHg"}
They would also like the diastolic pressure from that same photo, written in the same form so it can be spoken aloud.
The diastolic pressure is {"value": 70, "unit": "mmHg"}
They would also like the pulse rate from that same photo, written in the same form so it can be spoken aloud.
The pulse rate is {"value": 110, "unit": "bpm"}
